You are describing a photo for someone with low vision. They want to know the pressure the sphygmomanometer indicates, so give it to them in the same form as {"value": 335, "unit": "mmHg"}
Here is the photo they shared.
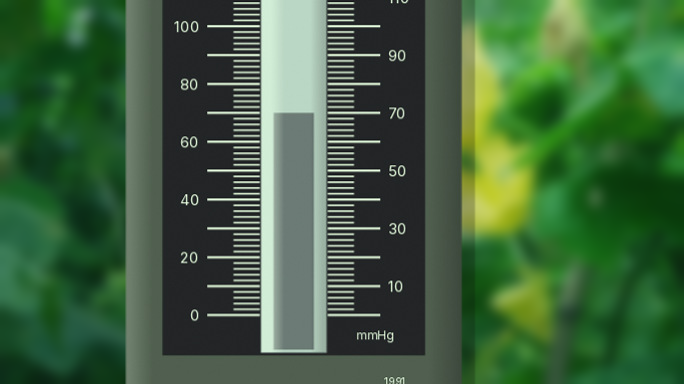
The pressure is {"value": 70, "unit": "mmHg"}
